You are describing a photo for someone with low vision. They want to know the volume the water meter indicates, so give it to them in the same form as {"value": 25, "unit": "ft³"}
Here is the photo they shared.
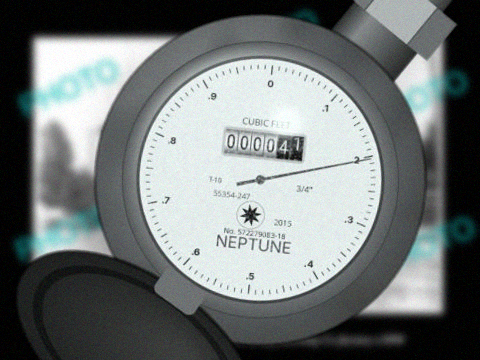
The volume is {"value": 41.20, "unit": "ft³"}
